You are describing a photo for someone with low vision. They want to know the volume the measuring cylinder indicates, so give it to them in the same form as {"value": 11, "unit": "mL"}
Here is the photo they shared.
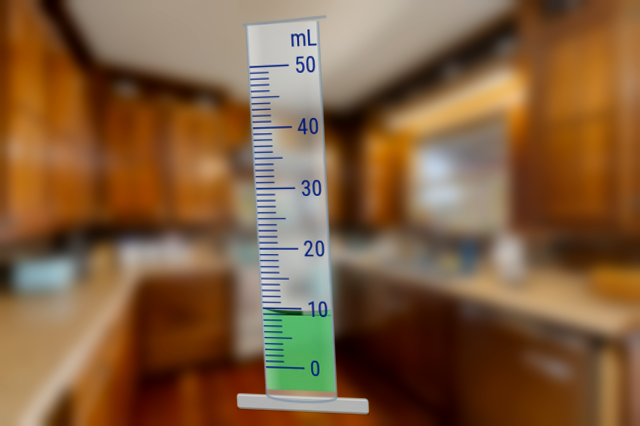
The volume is {"value": 9, "unit": "mL"}
